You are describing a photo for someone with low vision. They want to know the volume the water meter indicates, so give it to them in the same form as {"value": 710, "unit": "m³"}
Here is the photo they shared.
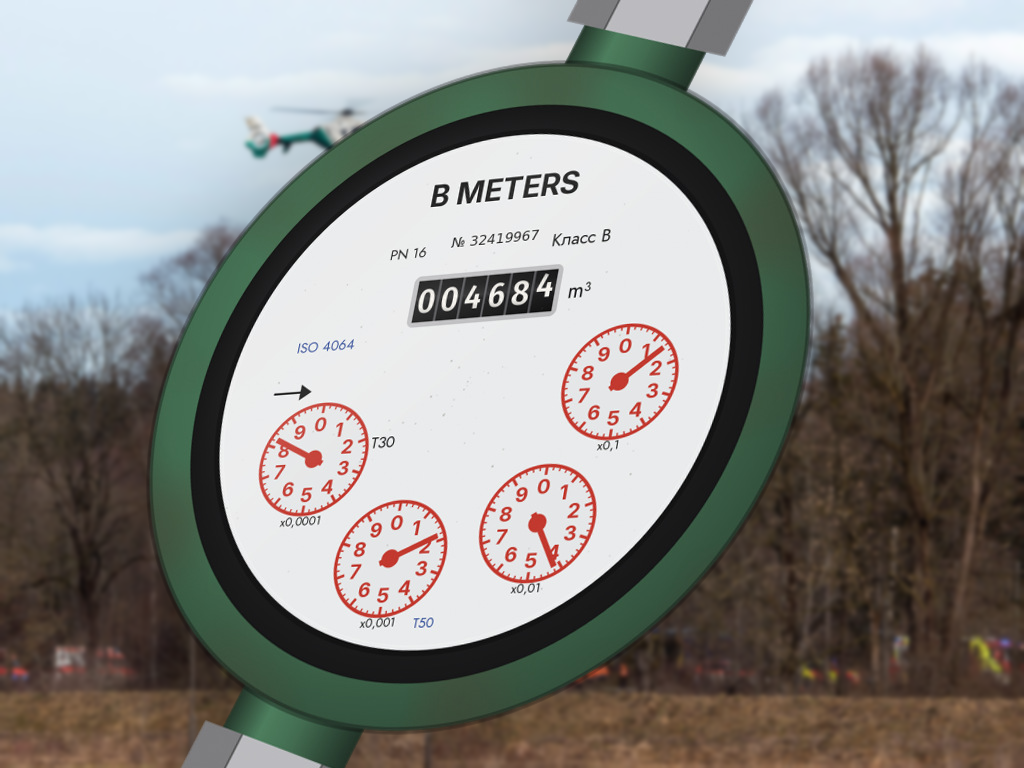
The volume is {"value": 4684.1418, "unit": "m³"}
